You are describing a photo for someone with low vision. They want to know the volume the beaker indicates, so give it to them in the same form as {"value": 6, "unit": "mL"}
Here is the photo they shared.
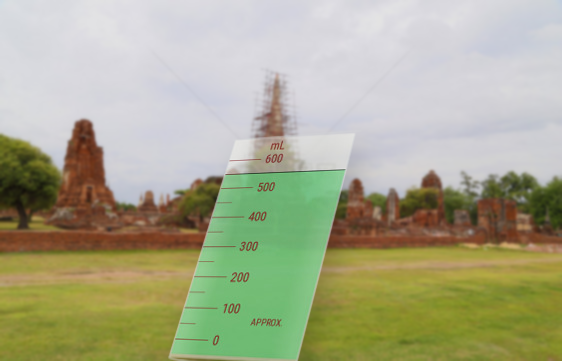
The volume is {"value": 550, "unit": "mL"}
